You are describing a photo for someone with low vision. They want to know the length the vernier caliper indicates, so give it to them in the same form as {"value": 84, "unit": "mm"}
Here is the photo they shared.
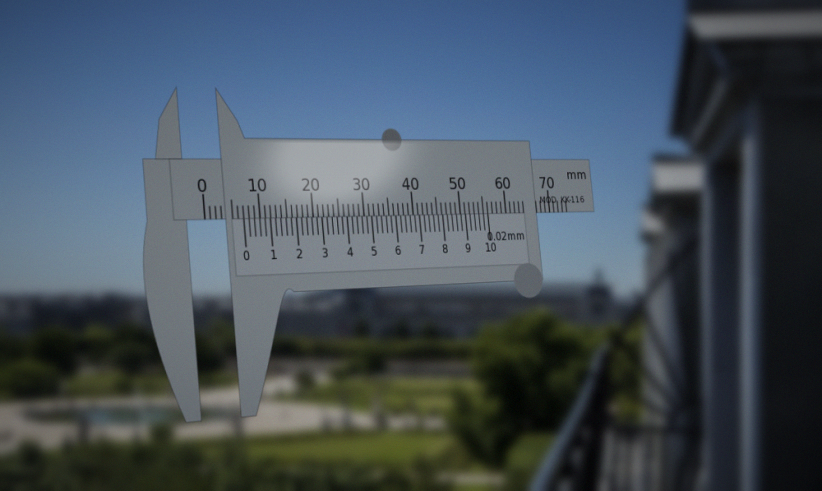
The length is {"value": 7.0, "unit": "mm"}
